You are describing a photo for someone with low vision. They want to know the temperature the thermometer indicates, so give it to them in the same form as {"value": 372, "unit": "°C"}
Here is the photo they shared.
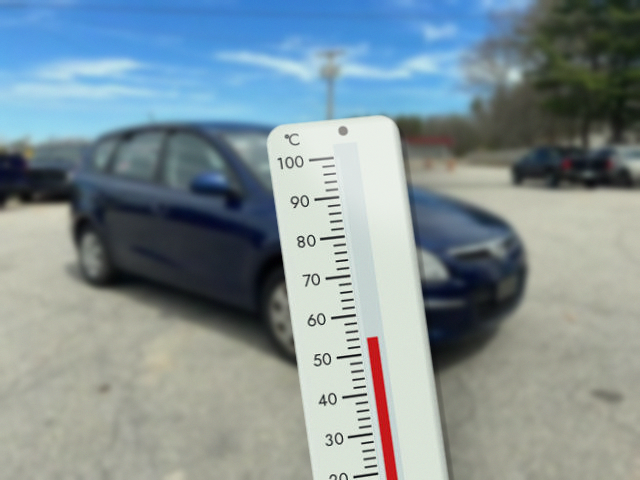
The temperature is {"value": 54, "unit": "°C"}
